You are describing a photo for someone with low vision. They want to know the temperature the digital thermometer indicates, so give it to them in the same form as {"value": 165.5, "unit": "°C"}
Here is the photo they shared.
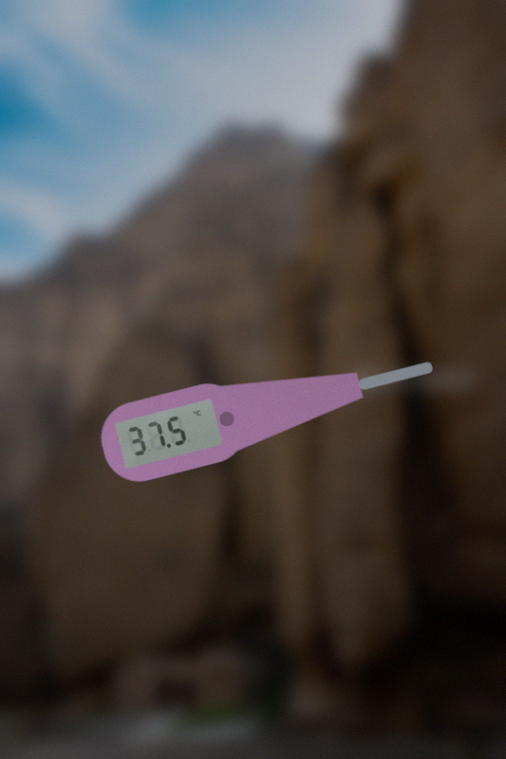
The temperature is {"value": 37.5, "unit": "°C"}
